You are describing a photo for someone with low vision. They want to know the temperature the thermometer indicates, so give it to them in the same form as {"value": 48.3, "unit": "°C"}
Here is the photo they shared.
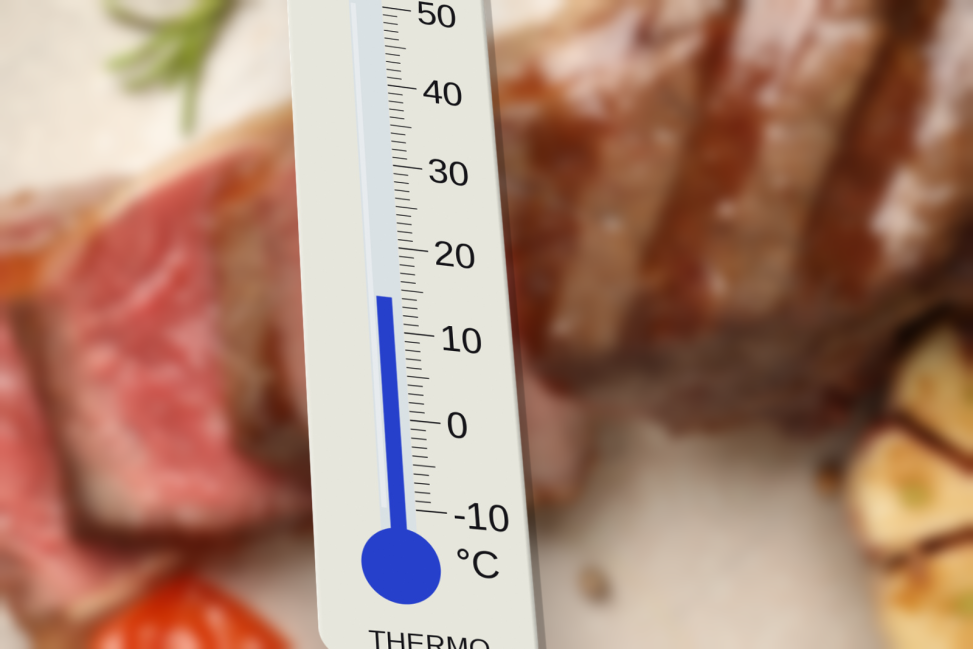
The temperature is {"value": 14, "unit": "°C"}
